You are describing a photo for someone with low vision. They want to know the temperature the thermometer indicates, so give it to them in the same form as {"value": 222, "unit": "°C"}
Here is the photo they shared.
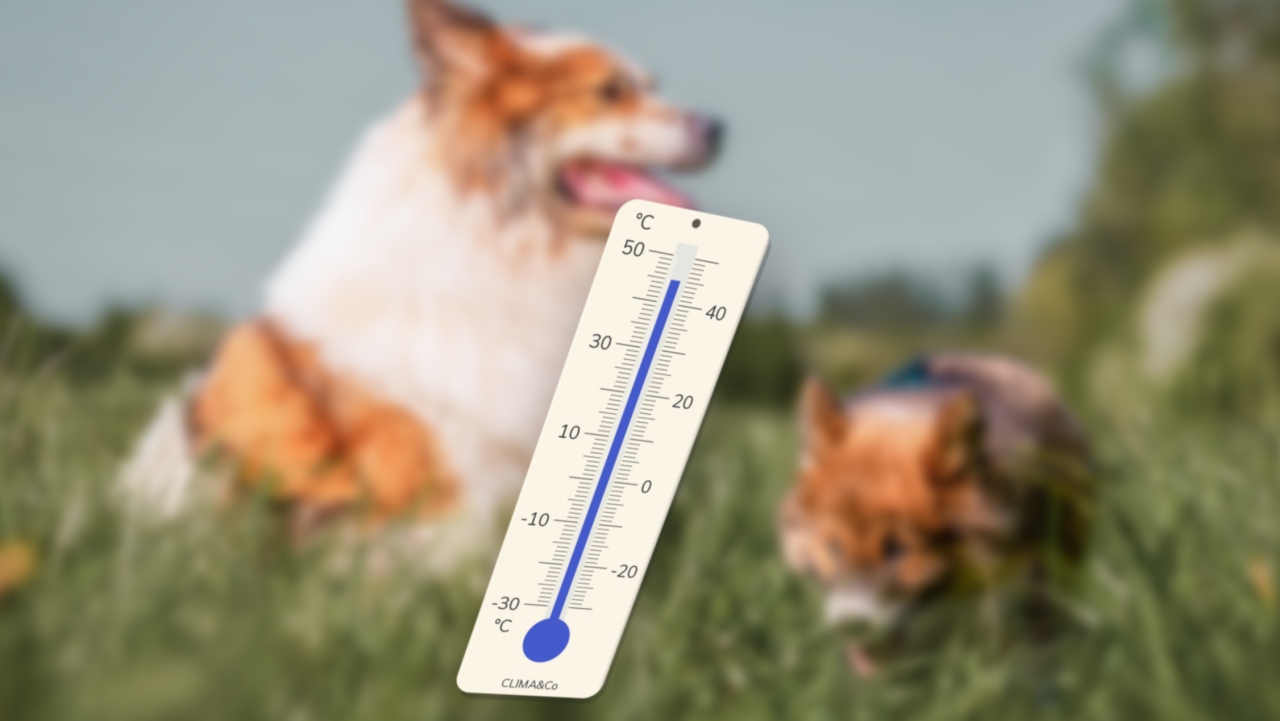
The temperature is {"value": 45, "unit": "°C"}
